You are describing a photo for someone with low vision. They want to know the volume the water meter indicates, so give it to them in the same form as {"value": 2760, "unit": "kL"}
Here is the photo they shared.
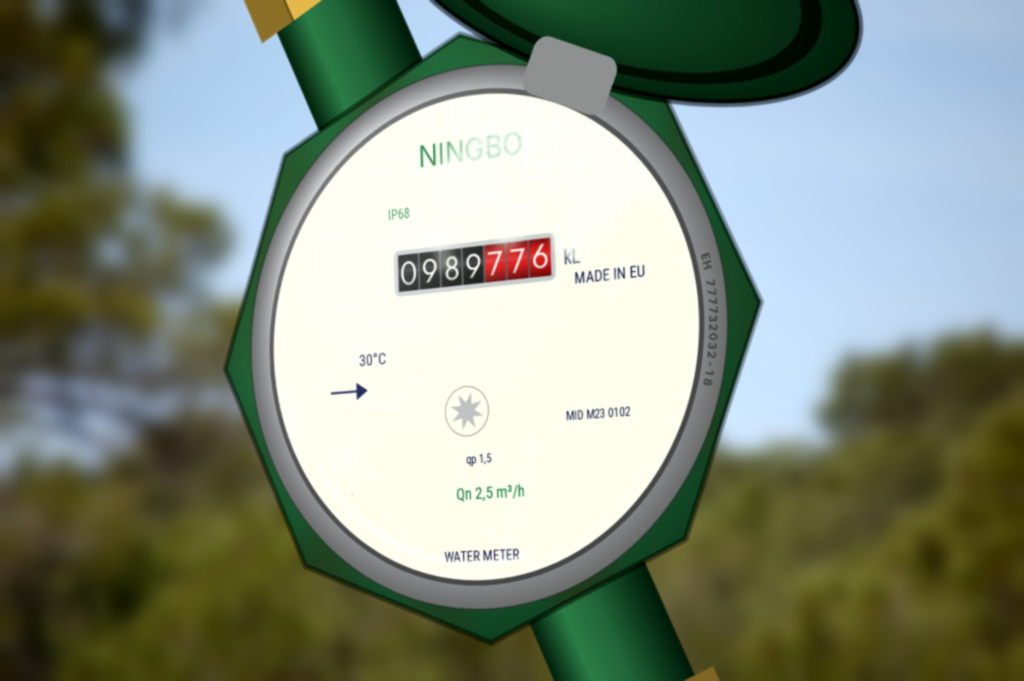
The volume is {"value": 989.776, "unit": "kL"}
